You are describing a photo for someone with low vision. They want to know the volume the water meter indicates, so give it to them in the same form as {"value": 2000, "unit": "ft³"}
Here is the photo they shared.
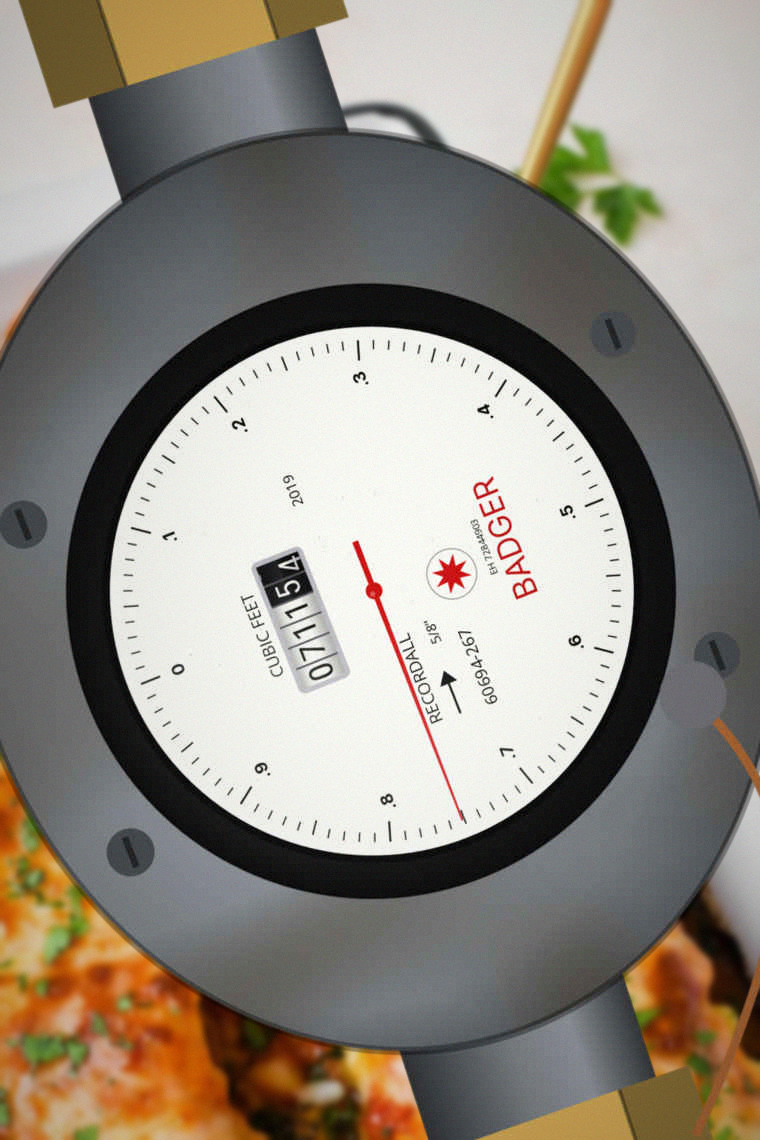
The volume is {"value": 71153.75, "unit": "ft³"}
